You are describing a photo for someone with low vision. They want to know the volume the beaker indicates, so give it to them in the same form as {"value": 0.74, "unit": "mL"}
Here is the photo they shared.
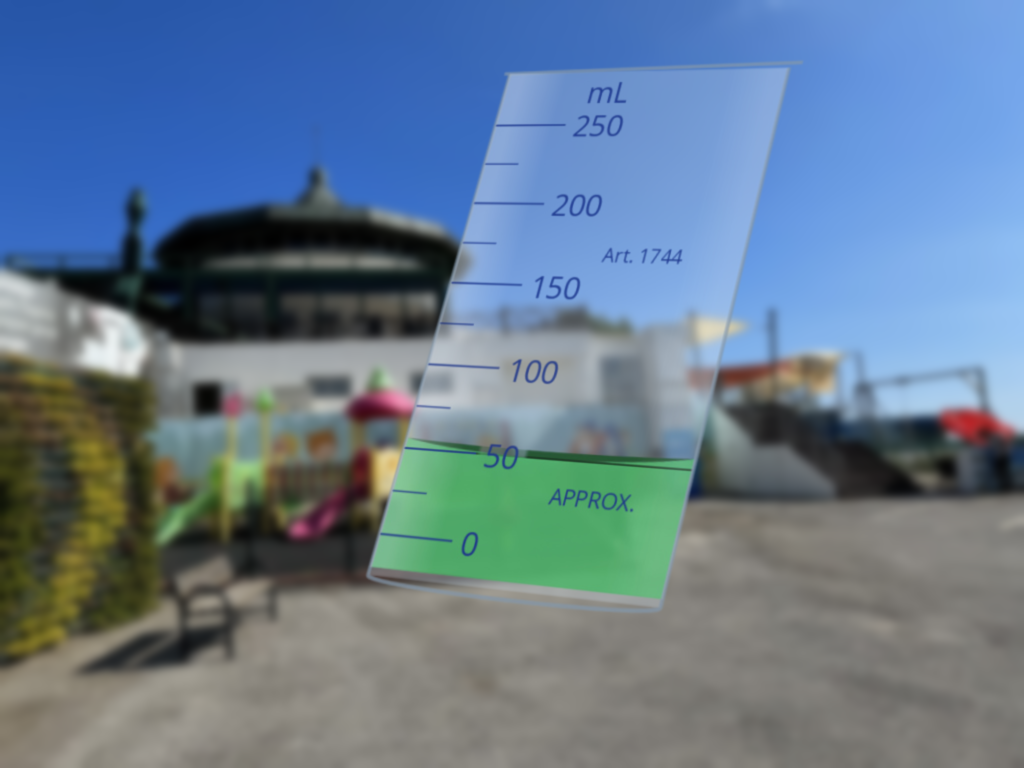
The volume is {"value": 50, "unit": "mL"}
